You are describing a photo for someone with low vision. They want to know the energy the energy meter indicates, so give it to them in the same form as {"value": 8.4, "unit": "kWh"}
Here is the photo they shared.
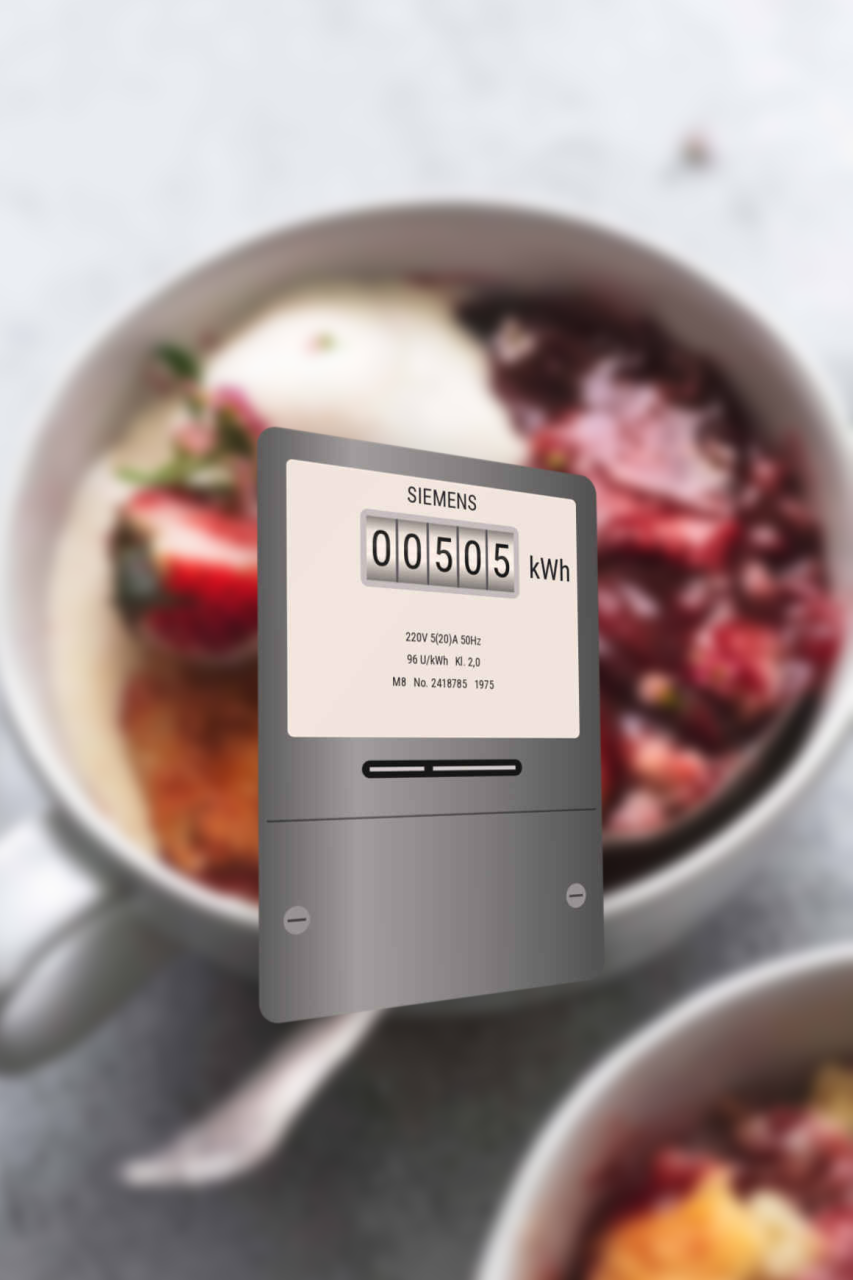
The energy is {"value": 505, "unit": "kWh"}
